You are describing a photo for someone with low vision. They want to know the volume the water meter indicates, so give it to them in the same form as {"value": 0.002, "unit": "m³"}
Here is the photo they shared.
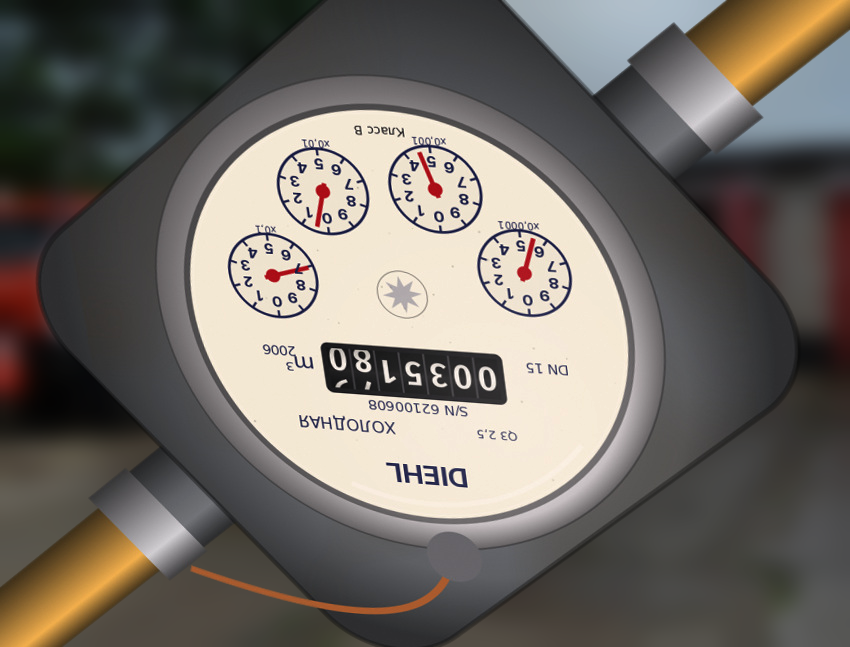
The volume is {"value": 35179.7045, "unit": "m³"}
